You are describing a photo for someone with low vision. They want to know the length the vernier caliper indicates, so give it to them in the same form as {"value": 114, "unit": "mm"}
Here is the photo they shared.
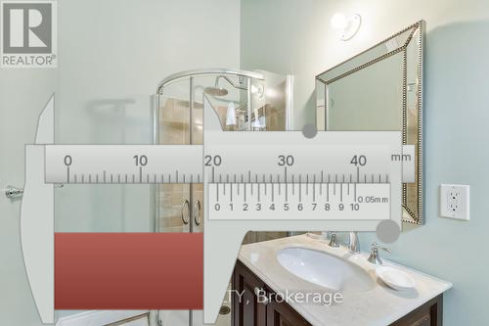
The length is {"value": 20.6, "unit": "mm"}
